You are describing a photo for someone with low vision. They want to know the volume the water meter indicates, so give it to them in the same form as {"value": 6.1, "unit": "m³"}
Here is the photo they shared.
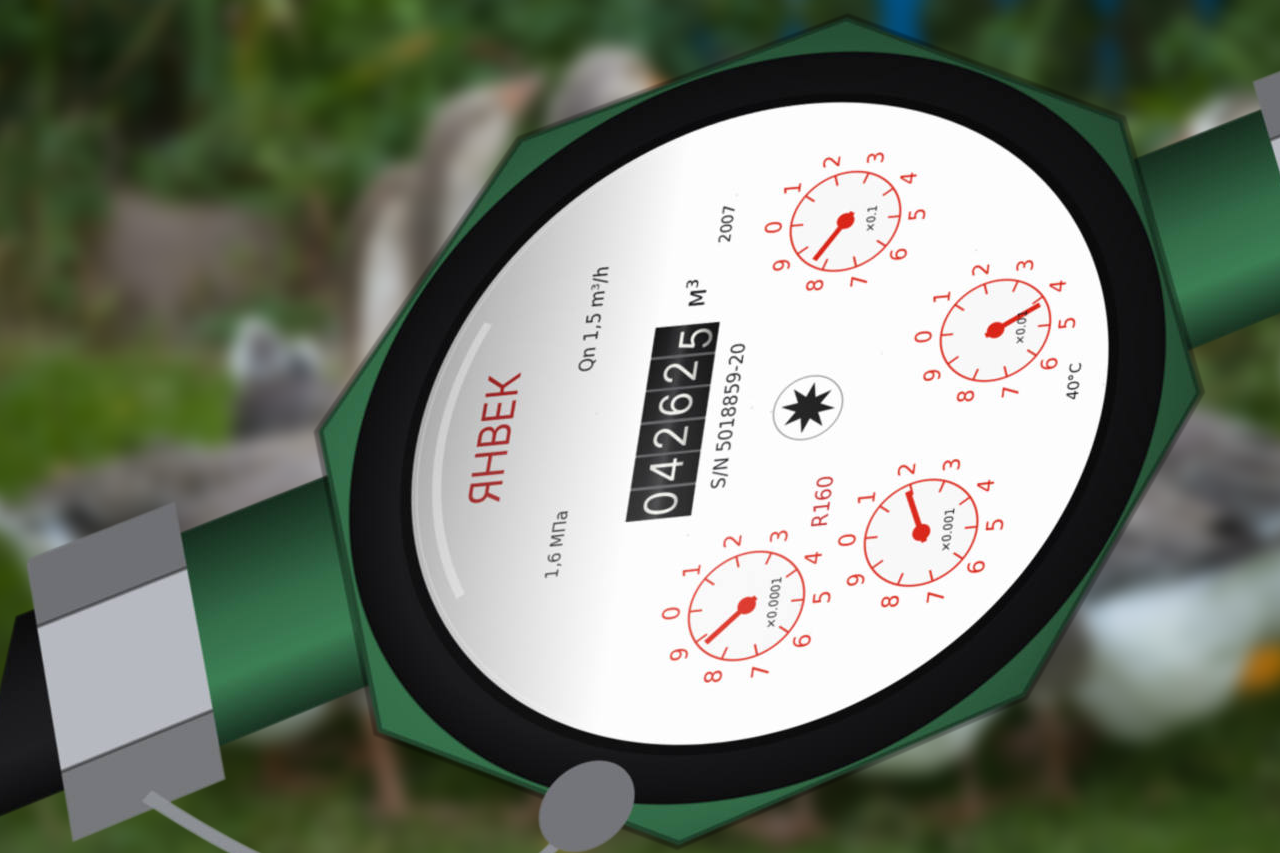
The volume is {"value": 42624.8418, "unit": "m³"}
